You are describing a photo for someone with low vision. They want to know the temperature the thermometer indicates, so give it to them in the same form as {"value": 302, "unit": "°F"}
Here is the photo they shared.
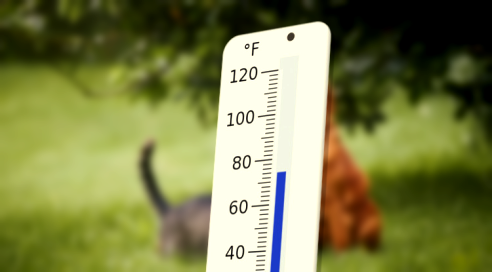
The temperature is {"value": 74, "unit": "°F"}
